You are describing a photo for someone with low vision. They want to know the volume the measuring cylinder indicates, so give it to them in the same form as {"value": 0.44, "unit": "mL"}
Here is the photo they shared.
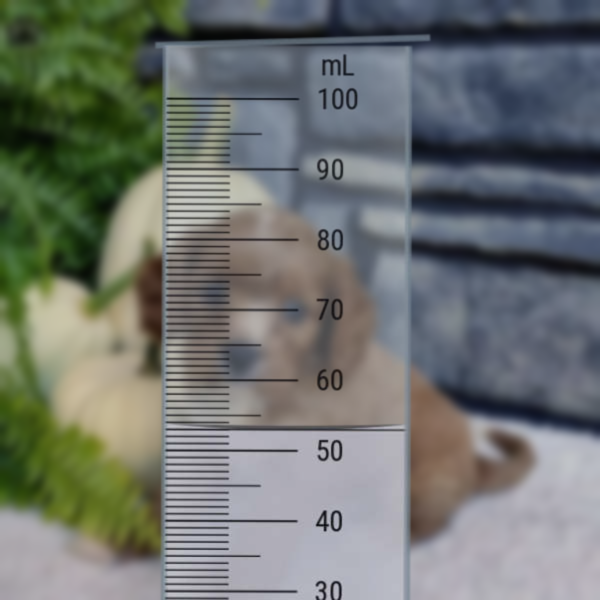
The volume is {"value": 53, "unit": "mL"}
